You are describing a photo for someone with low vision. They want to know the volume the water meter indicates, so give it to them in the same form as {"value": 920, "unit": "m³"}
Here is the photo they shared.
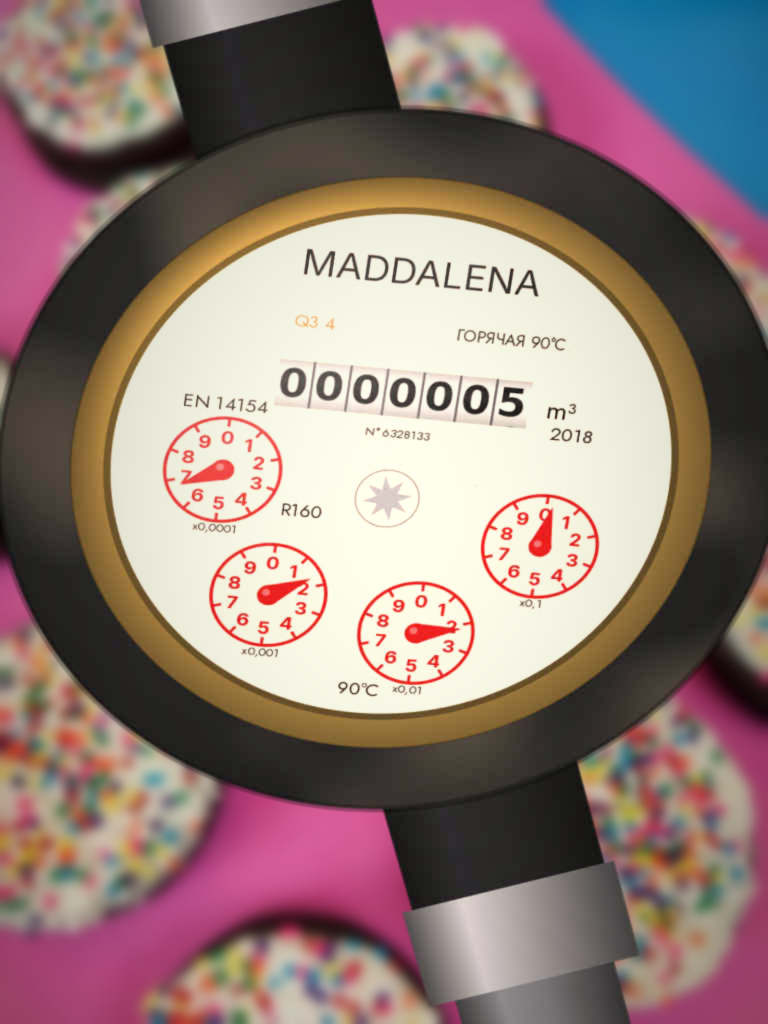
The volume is {"value": 5.0216, "unit": "m³"}
